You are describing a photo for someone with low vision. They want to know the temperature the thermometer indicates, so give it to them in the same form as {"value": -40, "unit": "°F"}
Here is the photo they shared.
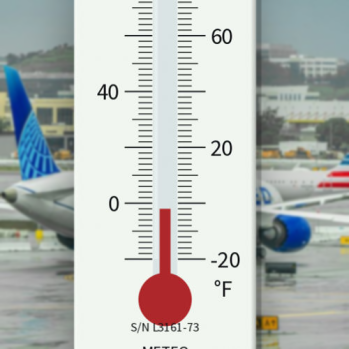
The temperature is {"value": -2, "unit": "°F"}
